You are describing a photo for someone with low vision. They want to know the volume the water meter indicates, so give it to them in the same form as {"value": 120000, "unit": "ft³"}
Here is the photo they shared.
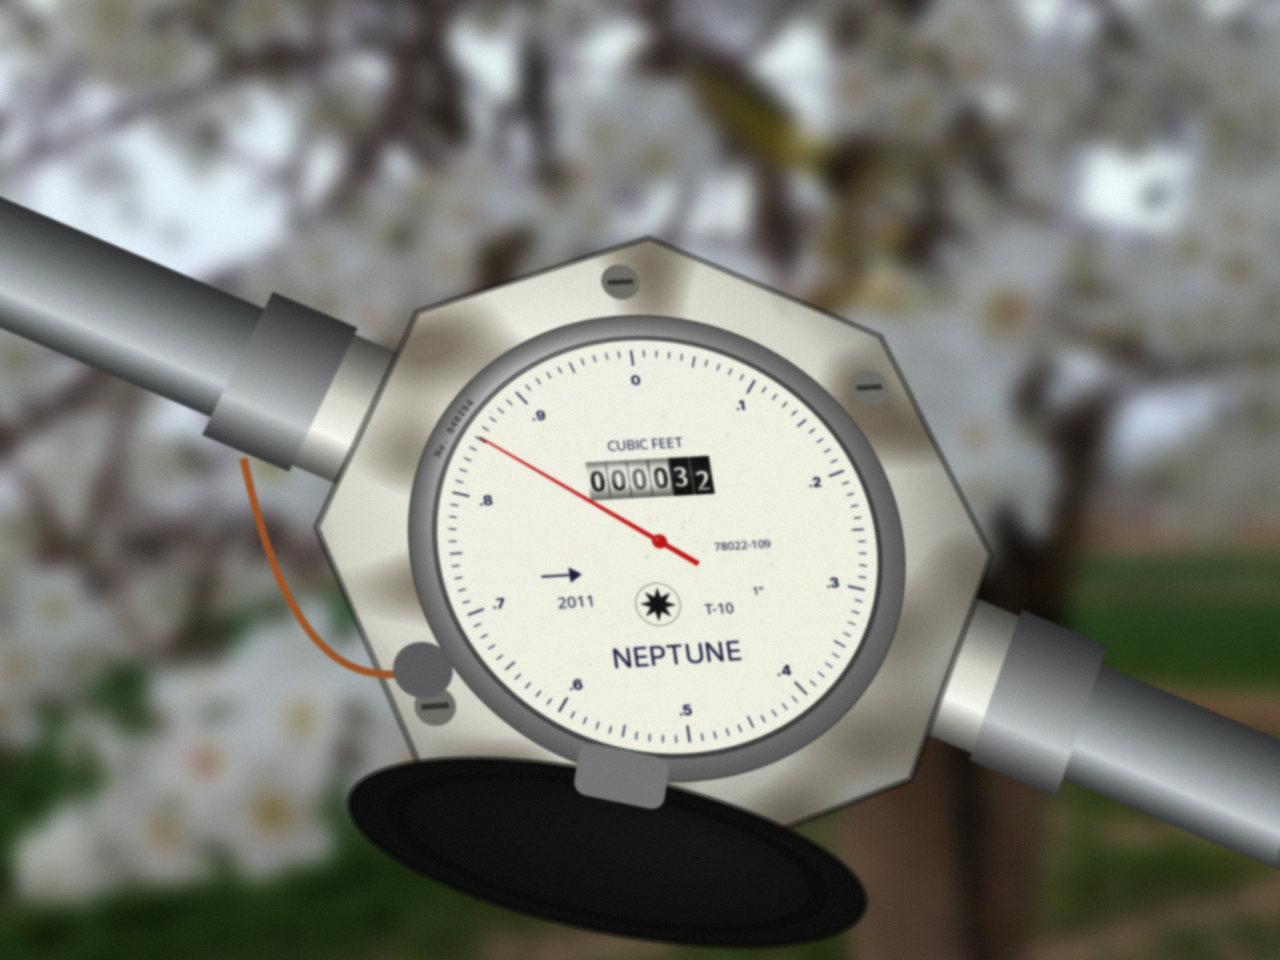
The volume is {"value": 31.85, "unit": "ft³"}
